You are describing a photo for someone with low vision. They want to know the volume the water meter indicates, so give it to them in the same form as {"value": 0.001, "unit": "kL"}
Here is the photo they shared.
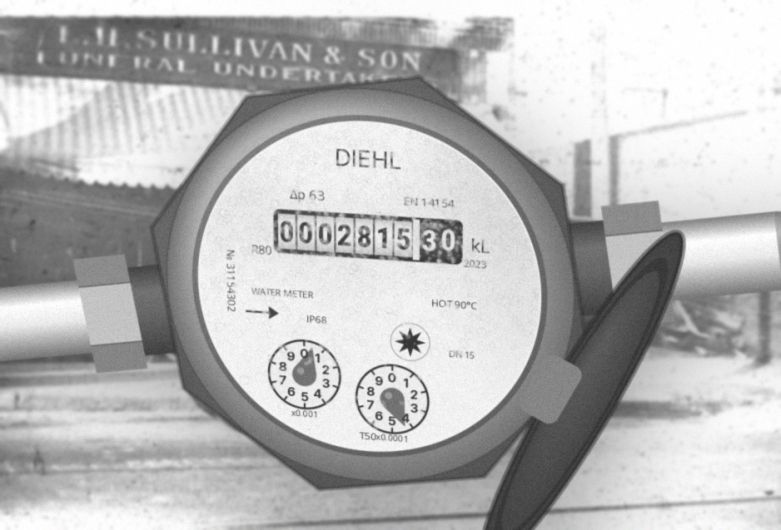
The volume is {"value": 2815.3004, "unit": "kL"}
